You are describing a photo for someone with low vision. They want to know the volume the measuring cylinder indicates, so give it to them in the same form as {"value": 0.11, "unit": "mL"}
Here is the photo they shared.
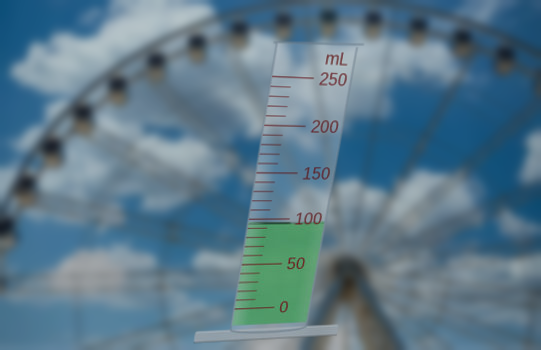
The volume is {"value": 95, "unit": "mL"}
